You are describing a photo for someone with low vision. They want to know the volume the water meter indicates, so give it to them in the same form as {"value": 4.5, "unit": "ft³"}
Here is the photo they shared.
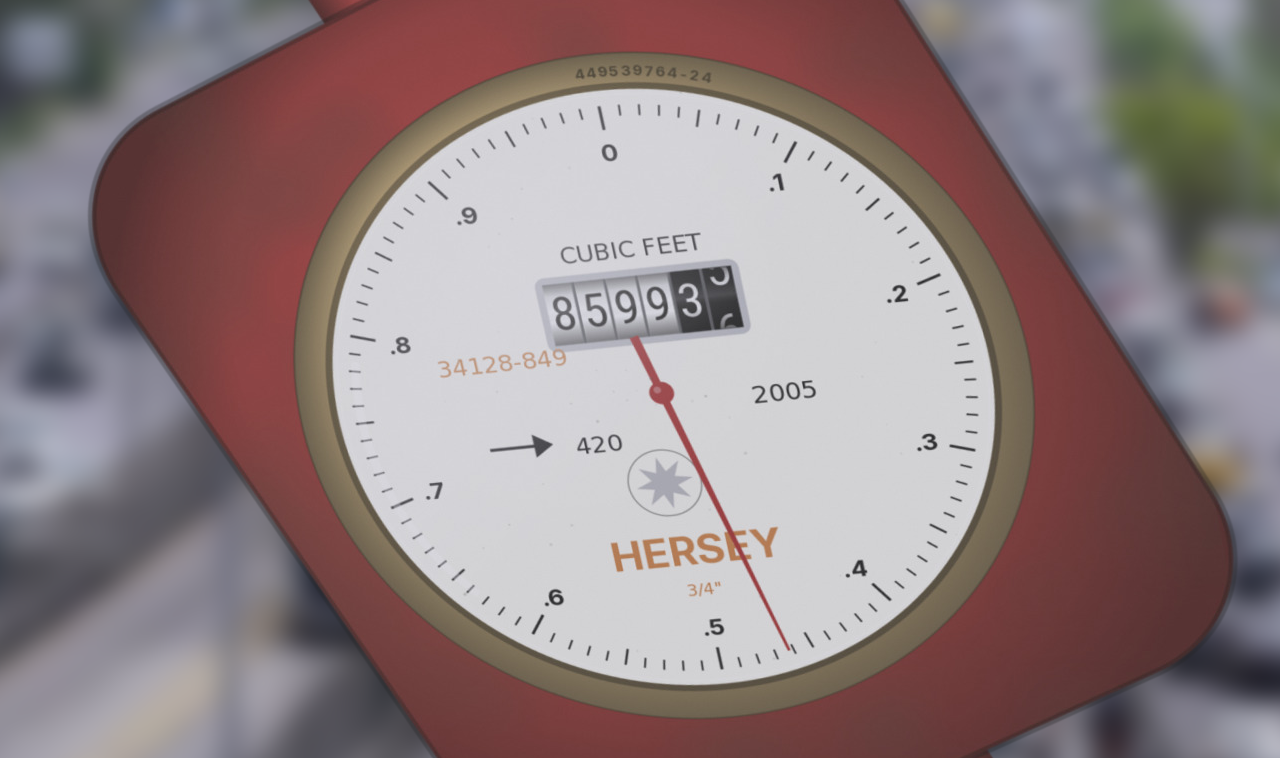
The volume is {"value": 859935.46, "unit": "ft³"}
